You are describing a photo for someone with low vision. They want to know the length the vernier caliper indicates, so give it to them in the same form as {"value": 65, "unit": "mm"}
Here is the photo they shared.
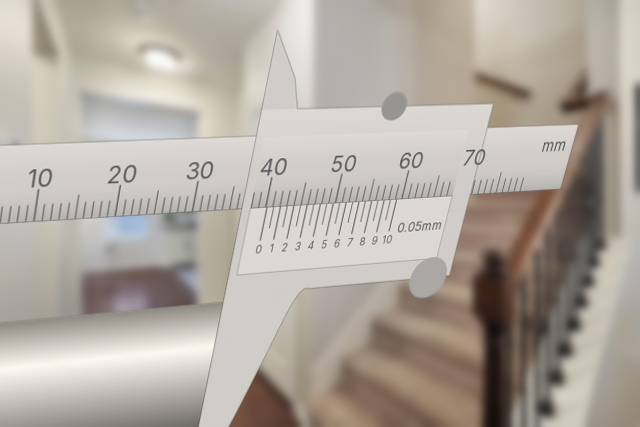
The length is {"value": 40.2, "unit": "mm"}
